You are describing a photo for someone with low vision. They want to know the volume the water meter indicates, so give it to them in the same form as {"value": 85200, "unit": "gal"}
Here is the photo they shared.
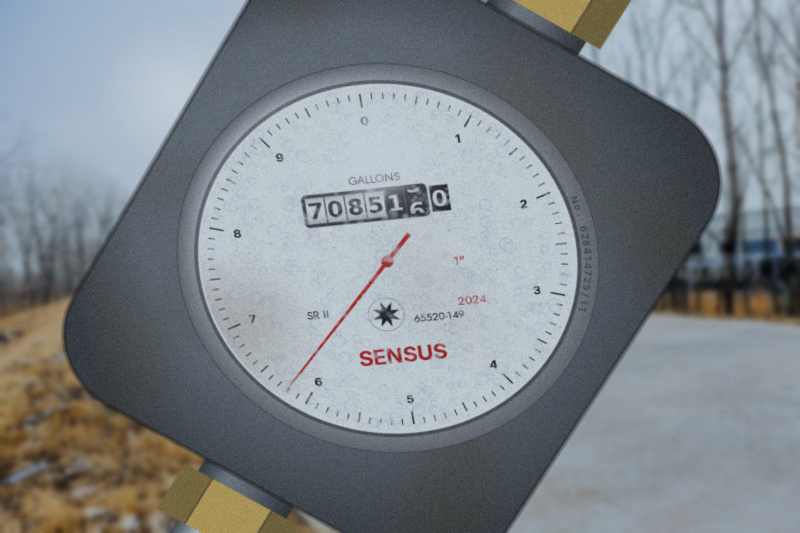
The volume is {"value": 7085156.2, "unit": "gal"}
